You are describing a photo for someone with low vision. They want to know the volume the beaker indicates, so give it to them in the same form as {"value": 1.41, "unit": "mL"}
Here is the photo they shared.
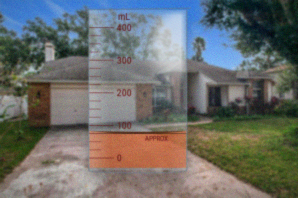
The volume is {"value": 75, "unit": "mL"}
